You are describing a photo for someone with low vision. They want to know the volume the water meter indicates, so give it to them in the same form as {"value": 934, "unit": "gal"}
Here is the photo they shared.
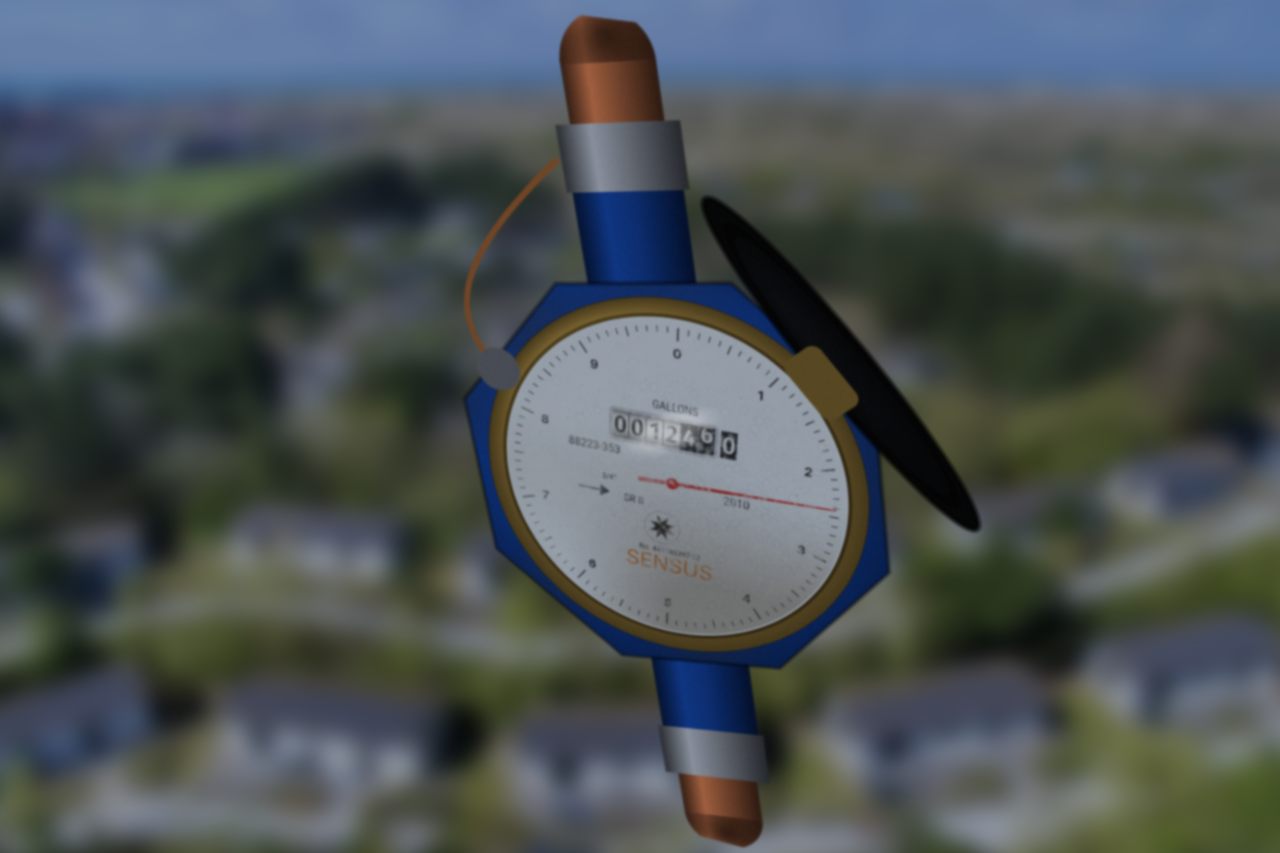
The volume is {"value": 12462.4, "unit": "gal"}
